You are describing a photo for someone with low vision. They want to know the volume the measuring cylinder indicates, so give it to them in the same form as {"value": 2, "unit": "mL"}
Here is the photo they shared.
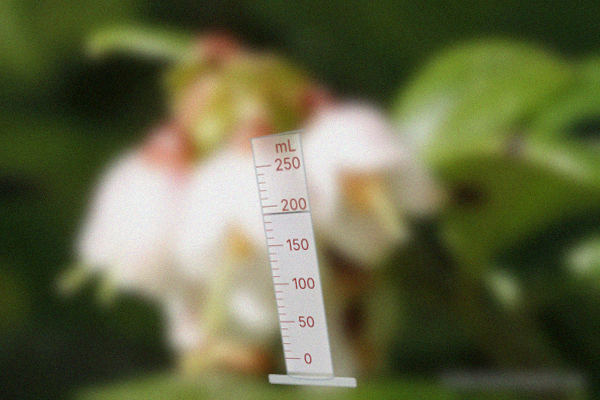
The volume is {"value": 190, "unit": "mL"}
